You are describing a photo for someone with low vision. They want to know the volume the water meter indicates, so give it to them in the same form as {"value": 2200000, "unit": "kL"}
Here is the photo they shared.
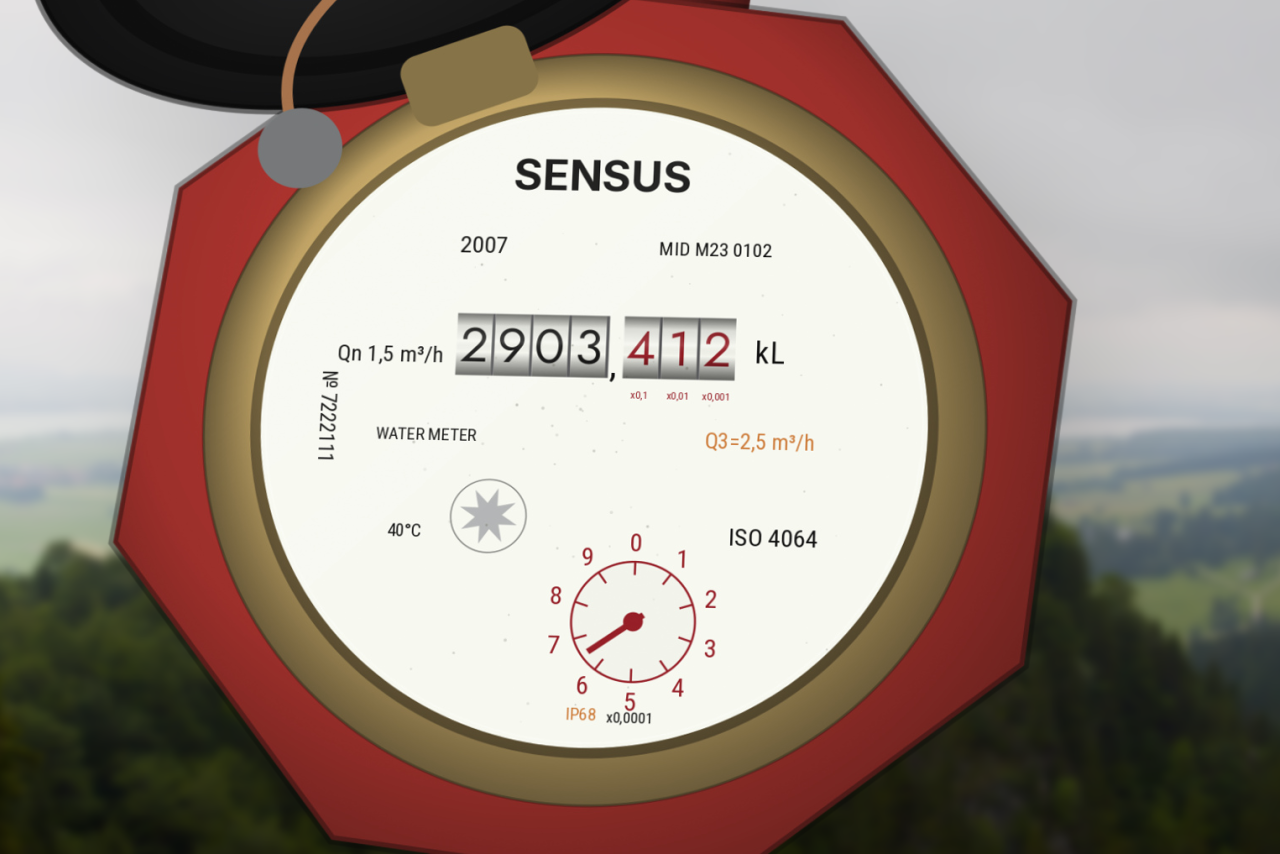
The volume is {"value": 2903.4126, "unit": "kL"}
